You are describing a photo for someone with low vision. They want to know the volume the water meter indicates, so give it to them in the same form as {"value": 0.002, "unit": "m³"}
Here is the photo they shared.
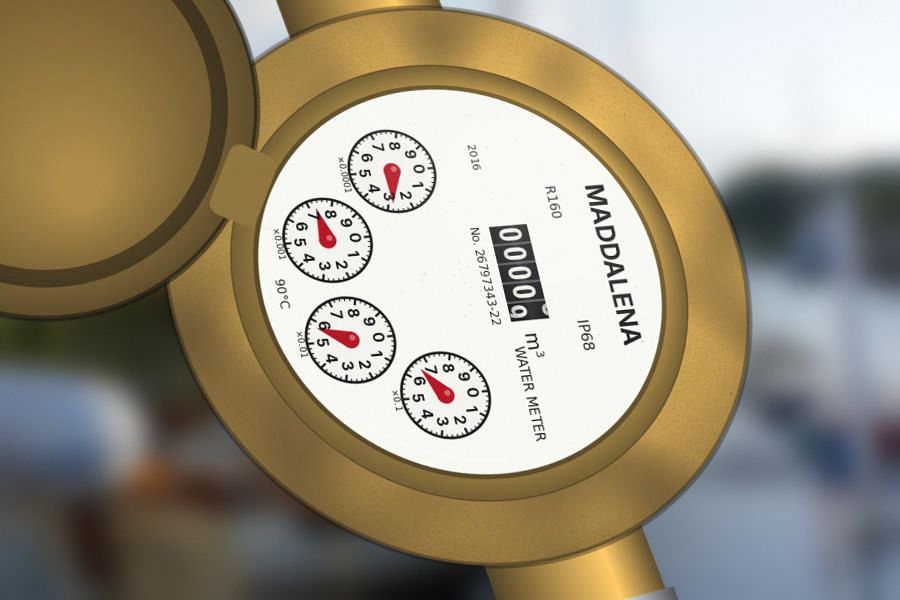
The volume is {"value": 8.6572, "unit": "m³"}
